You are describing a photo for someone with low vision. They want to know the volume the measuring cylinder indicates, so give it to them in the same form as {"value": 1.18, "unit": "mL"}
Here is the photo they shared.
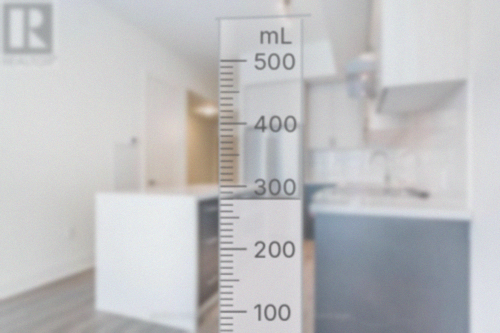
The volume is {"value": 280, "unit": "mL"}
